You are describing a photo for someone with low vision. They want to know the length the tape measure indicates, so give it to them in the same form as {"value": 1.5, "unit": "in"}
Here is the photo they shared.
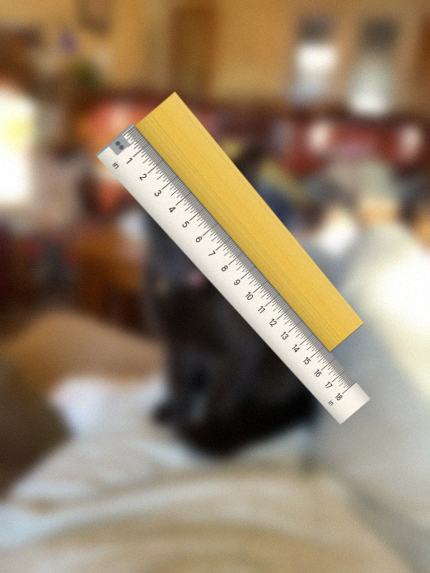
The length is {"value": 15.5, "unit": "in"}
